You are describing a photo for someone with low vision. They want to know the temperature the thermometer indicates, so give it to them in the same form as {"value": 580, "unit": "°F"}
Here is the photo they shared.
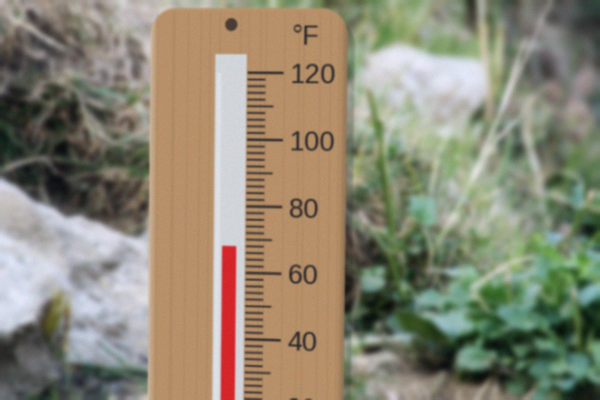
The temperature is {"value": 68, "unit": "°F"}
